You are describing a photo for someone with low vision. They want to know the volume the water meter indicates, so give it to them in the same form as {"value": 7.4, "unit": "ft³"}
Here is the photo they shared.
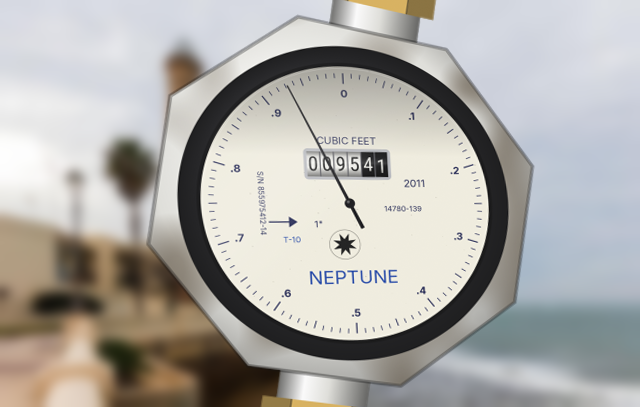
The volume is {"value": 9540.93, "unit": "ft³"}
